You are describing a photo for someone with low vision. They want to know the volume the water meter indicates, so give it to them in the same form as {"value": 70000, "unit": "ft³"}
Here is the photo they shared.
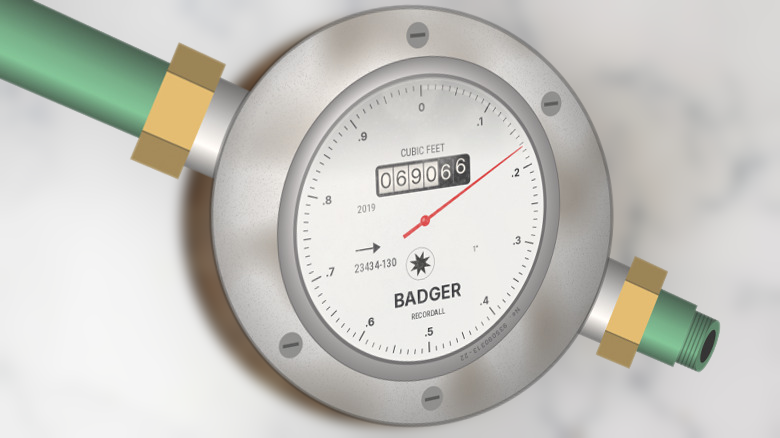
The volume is {"value": 69066.17, "unit": "ft³"}
